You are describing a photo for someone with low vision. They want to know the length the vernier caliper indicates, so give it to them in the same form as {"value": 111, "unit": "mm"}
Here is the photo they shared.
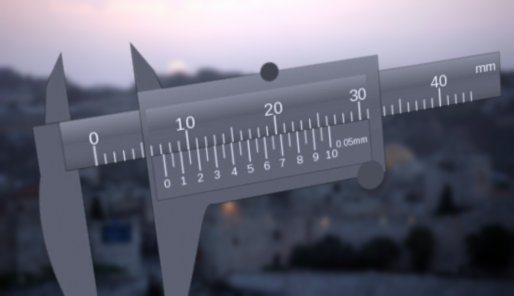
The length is {"value": 7.2, "unit": "mm"}
